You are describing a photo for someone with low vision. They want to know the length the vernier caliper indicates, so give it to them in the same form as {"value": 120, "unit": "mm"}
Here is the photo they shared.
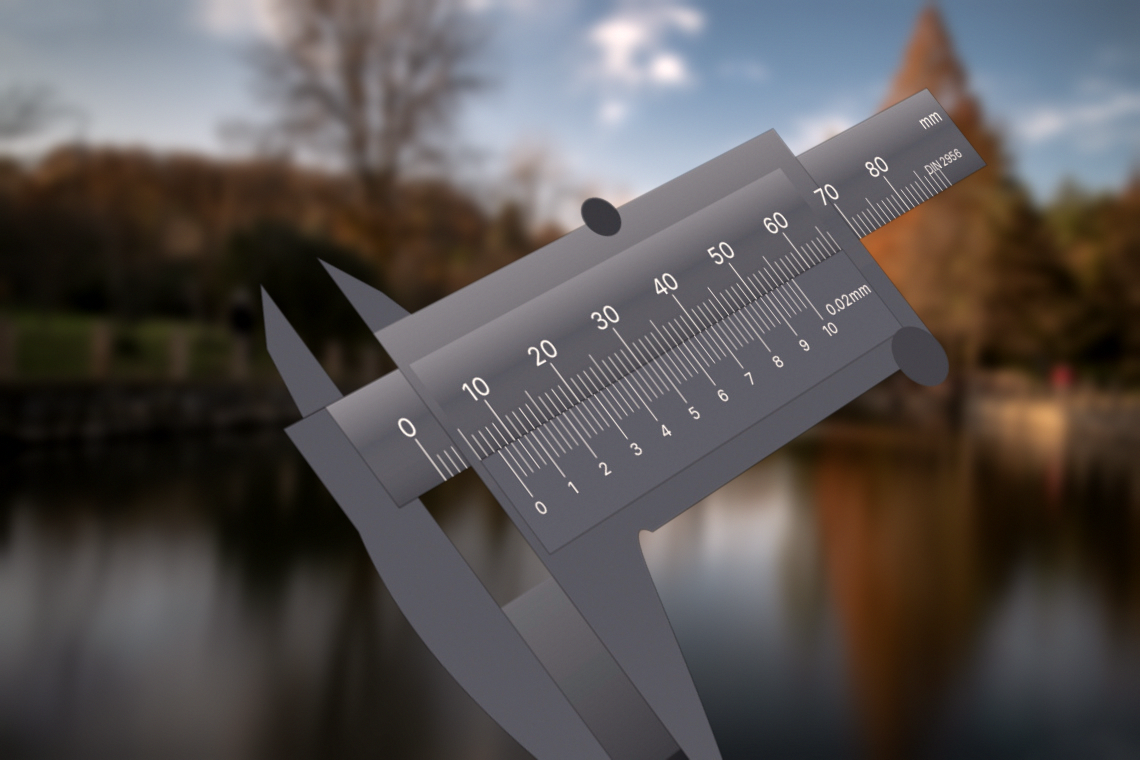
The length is {"value": 7.5, "unit": "mm"}
